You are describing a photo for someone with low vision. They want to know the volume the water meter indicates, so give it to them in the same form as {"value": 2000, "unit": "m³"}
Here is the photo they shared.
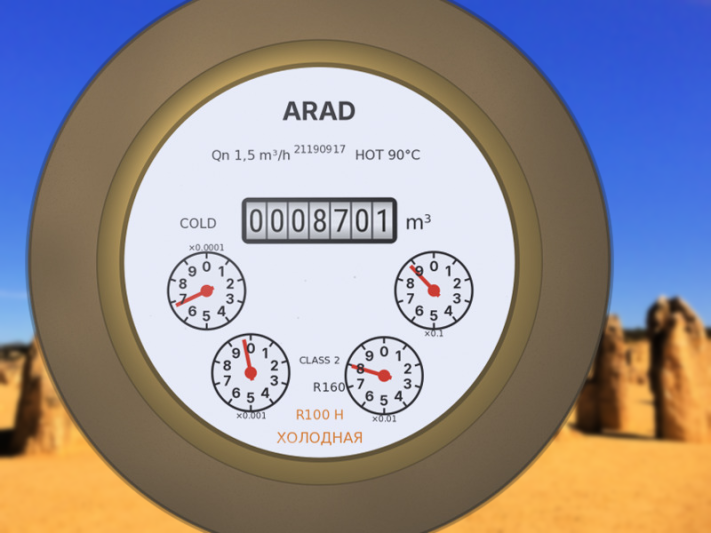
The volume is {"value": 8701.8796, "unit": "m³"}
